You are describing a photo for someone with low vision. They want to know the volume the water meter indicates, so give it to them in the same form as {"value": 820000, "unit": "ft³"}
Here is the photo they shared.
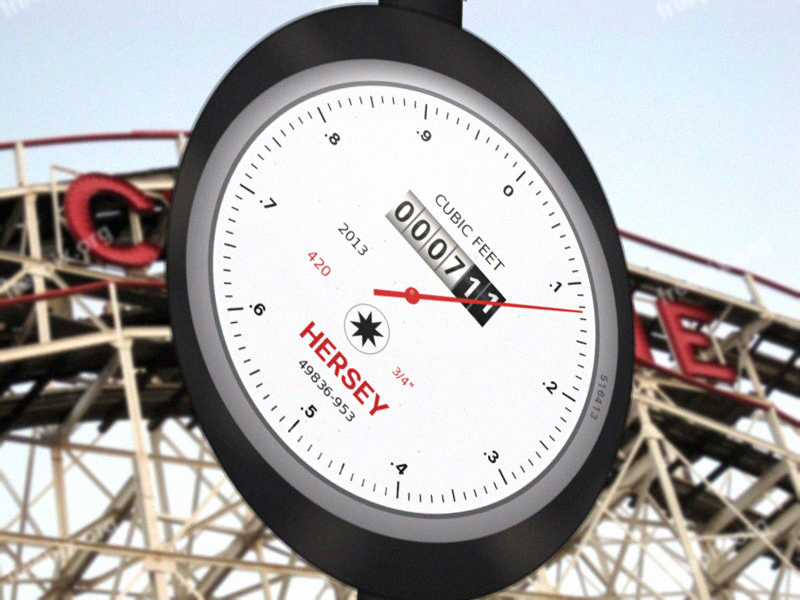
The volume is {"value": 711.12, "unit": "ft³"}
